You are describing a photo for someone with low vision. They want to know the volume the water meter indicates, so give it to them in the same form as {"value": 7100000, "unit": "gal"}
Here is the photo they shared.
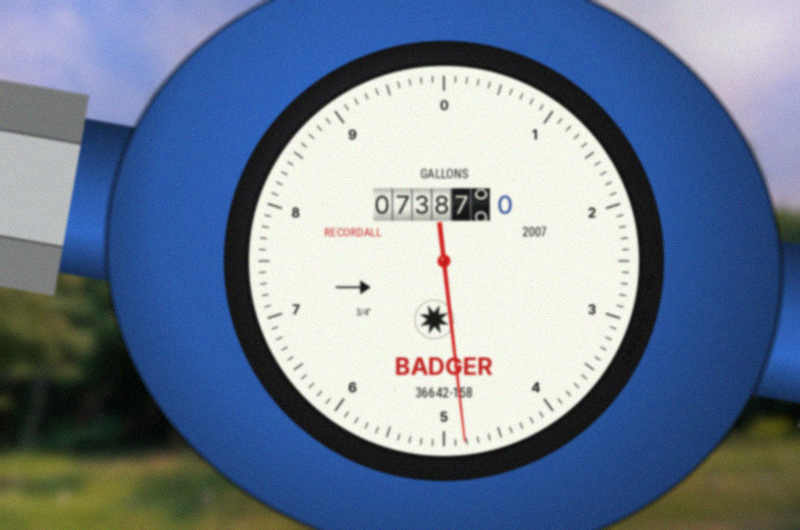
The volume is {"value": 738784.8, "unit": "gal"}
